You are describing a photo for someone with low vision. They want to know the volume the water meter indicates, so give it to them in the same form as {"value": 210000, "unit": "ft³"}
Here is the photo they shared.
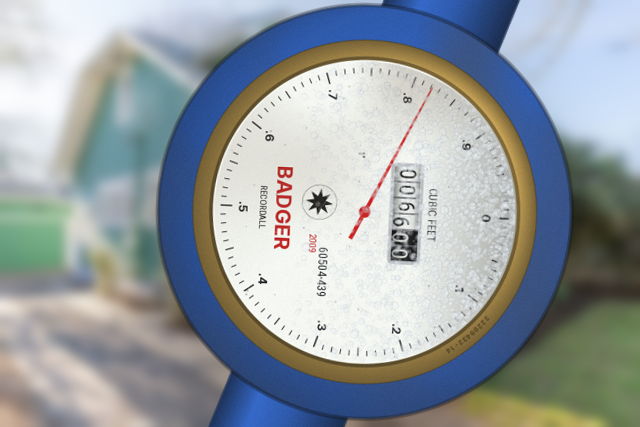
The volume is {"value": 6599.82, "unit": "ft³"}
